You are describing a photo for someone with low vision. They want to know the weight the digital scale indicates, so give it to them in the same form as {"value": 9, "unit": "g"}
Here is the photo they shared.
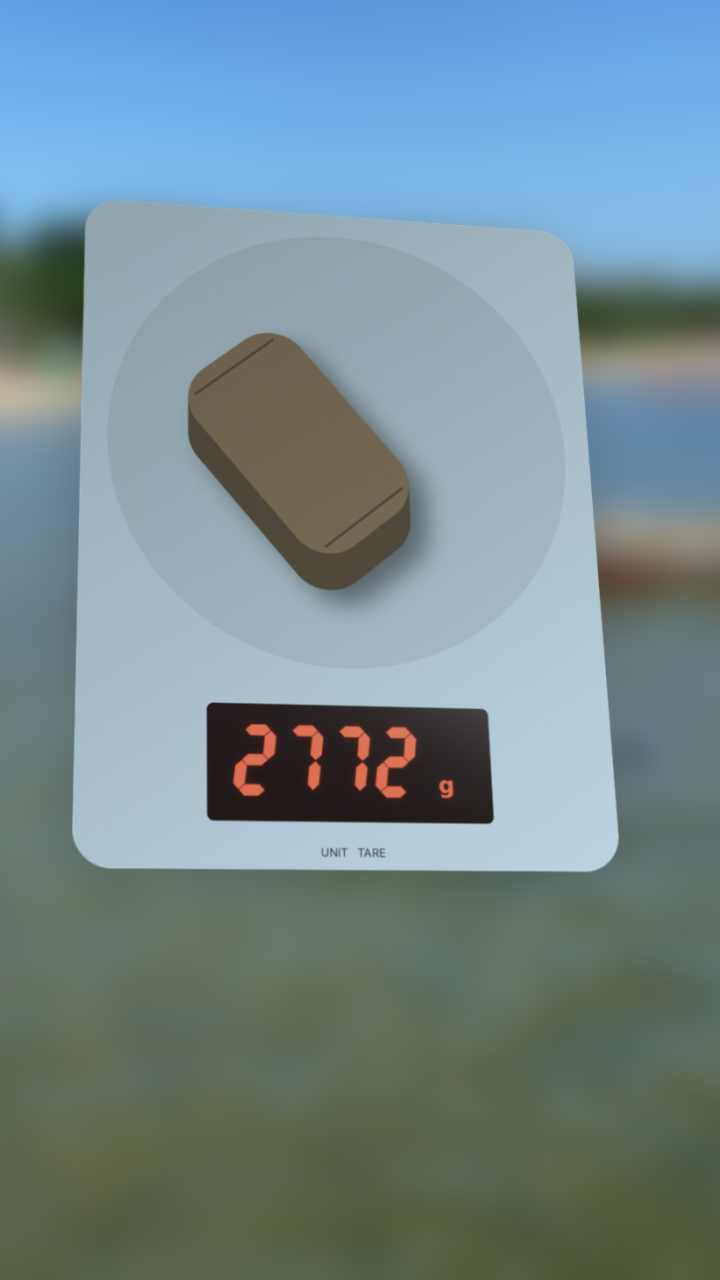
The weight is {"value": 2772, "unit": "g"}
